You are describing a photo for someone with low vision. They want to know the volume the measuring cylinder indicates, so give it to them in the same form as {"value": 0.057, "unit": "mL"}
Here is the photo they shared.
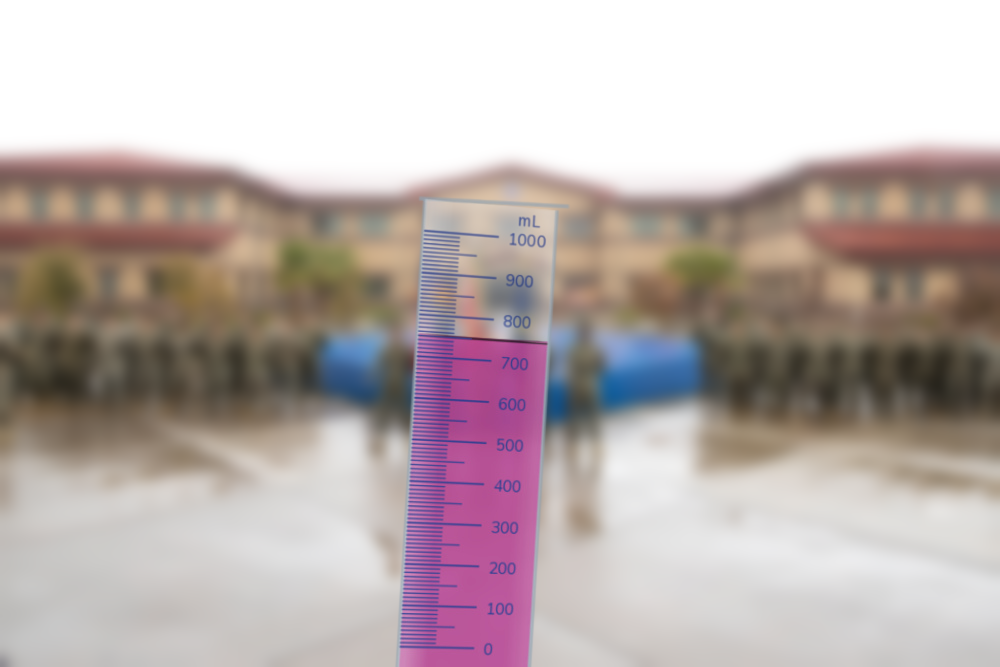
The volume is {"value": 750, "unit": "mL"}
